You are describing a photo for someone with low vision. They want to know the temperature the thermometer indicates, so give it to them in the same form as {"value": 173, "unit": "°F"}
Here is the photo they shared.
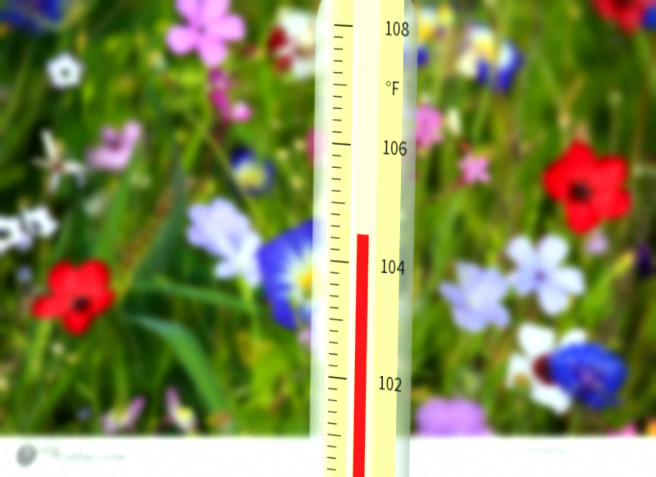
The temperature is {"value": 104.5, "unit": "°F"}
